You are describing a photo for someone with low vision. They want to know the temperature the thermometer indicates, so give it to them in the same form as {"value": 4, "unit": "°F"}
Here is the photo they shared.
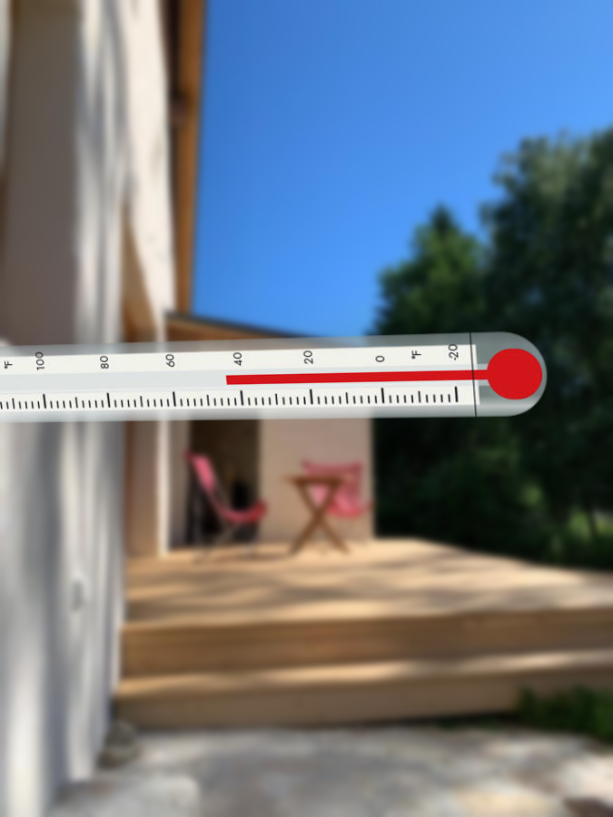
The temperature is {"value": 44, "unit": "°F"}
